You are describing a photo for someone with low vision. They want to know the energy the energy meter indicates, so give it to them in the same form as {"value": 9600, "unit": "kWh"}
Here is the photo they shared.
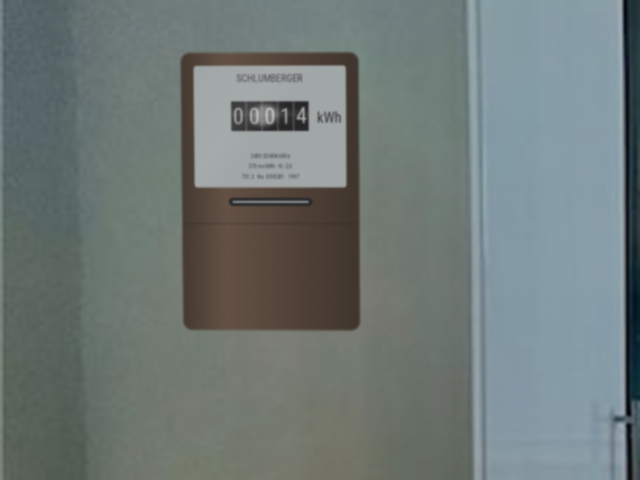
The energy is {"value": 14, "unit": "kWh"}
